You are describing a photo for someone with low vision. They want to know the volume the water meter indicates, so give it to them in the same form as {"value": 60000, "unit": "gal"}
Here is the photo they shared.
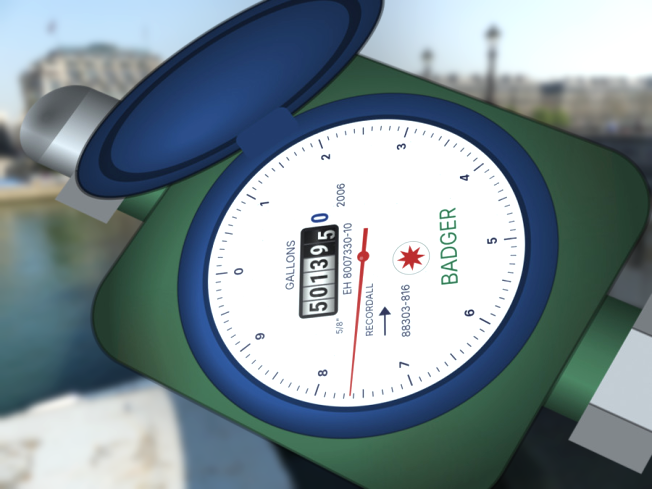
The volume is {"value": 5013947.6, "unit": "gal"}
